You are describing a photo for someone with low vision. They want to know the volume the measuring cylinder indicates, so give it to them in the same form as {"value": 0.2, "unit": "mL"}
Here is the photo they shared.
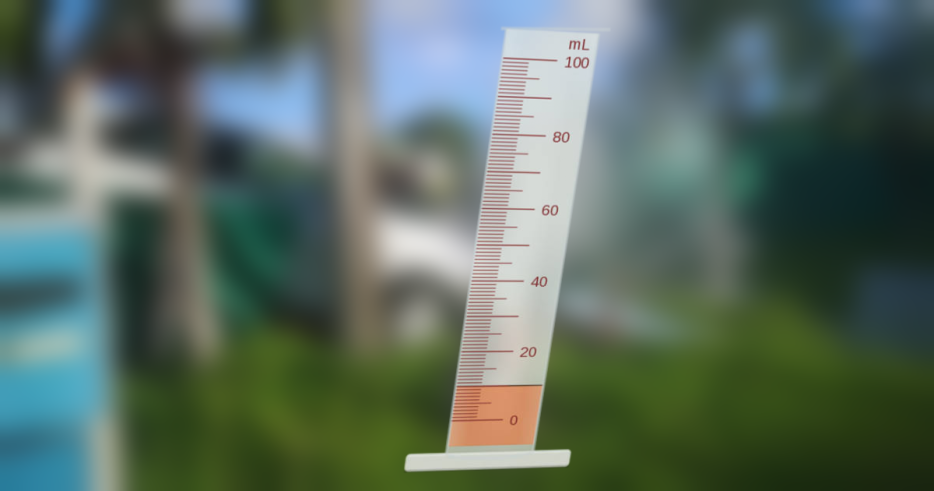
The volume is {"value": 10, "unit": "mL"}
